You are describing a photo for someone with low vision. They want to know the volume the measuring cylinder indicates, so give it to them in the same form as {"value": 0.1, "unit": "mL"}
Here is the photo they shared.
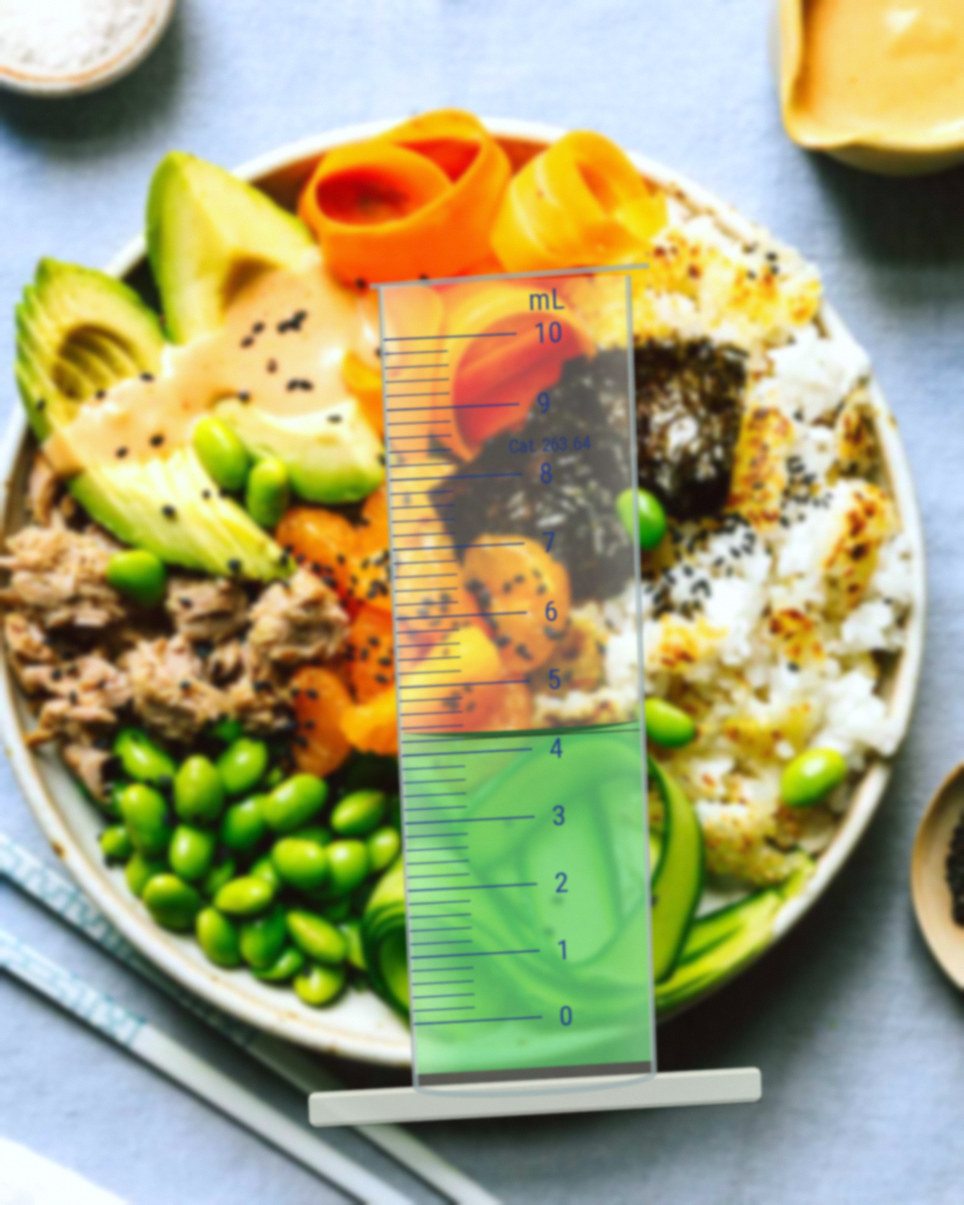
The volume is {"value": 4.2, "unit": "mL"}
